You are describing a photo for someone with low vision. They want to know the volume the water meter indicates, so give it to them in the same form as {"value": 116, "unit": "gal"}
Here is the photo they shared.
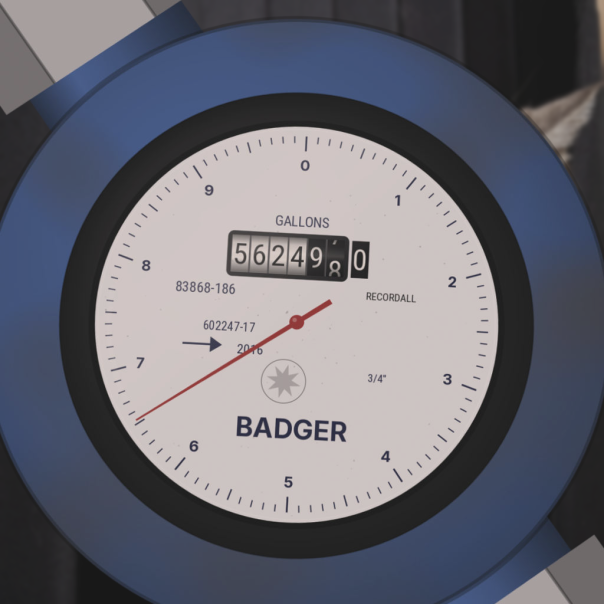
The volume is {"value": 5624976.5, "unit": "gal"}
